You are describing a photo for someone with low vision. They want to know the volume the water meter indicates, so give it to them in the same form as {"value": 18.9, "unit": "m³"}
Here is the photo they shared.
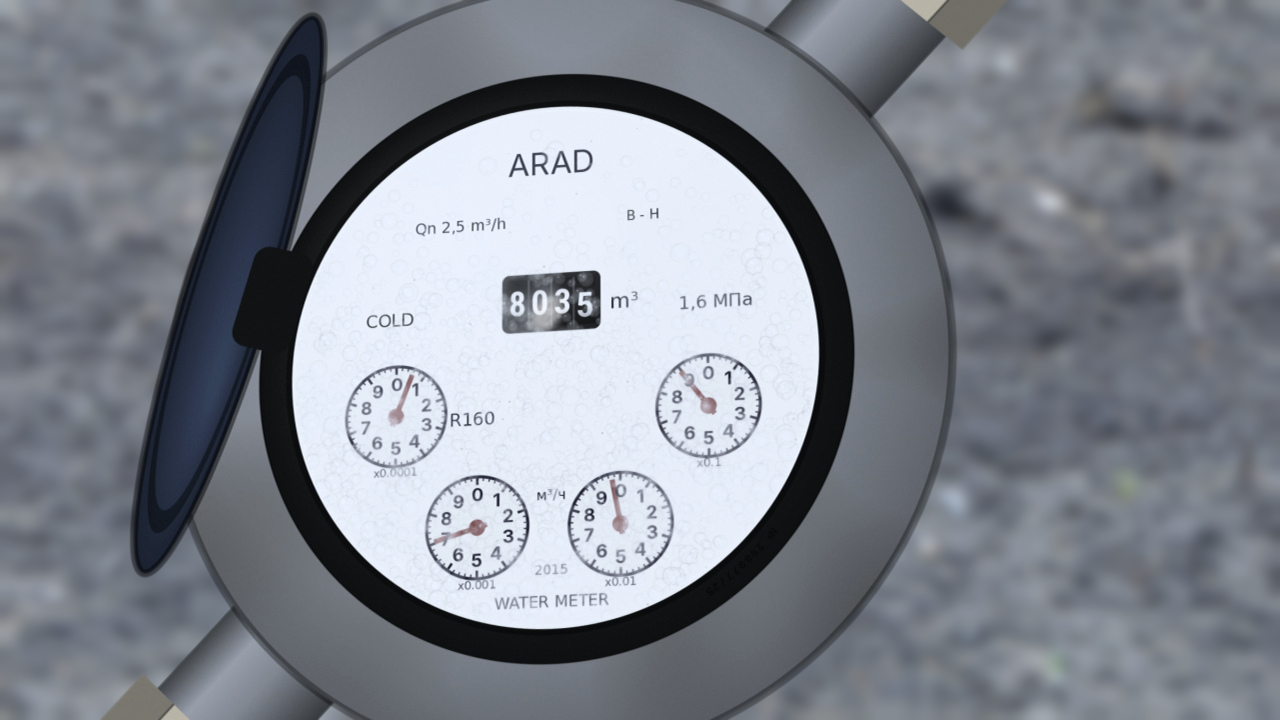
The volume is {"value": 8034.8970, "unit": "m³"}
